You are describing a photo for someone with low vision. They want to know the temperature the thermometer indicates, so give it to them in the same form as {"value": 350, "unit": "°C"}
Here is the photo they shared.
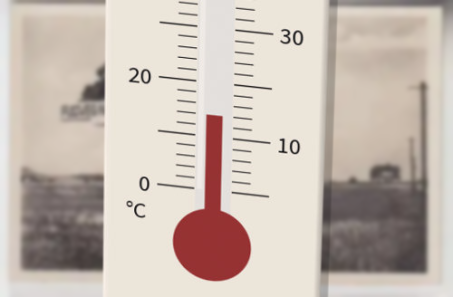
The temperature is {"value": 14, "unit": "°C"}
